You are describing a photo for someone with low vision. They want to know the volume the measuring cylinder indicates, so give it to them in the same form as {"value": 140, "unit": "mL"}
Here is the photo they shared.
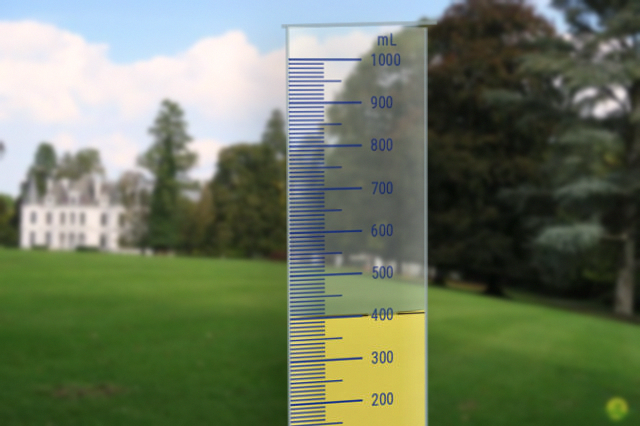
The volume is {"value": 400, "unit": "mL"}
